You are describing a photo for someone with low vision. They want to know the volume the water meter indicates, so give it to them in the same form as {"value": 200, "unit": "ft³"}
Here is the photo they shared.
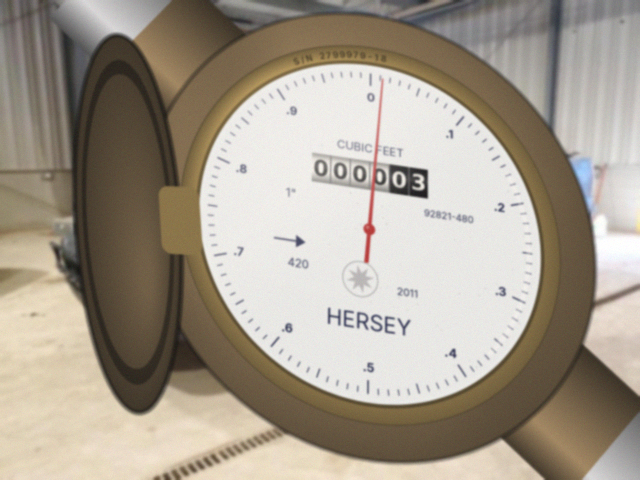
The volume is {"value": 3.01, "unit": "ft³"}
